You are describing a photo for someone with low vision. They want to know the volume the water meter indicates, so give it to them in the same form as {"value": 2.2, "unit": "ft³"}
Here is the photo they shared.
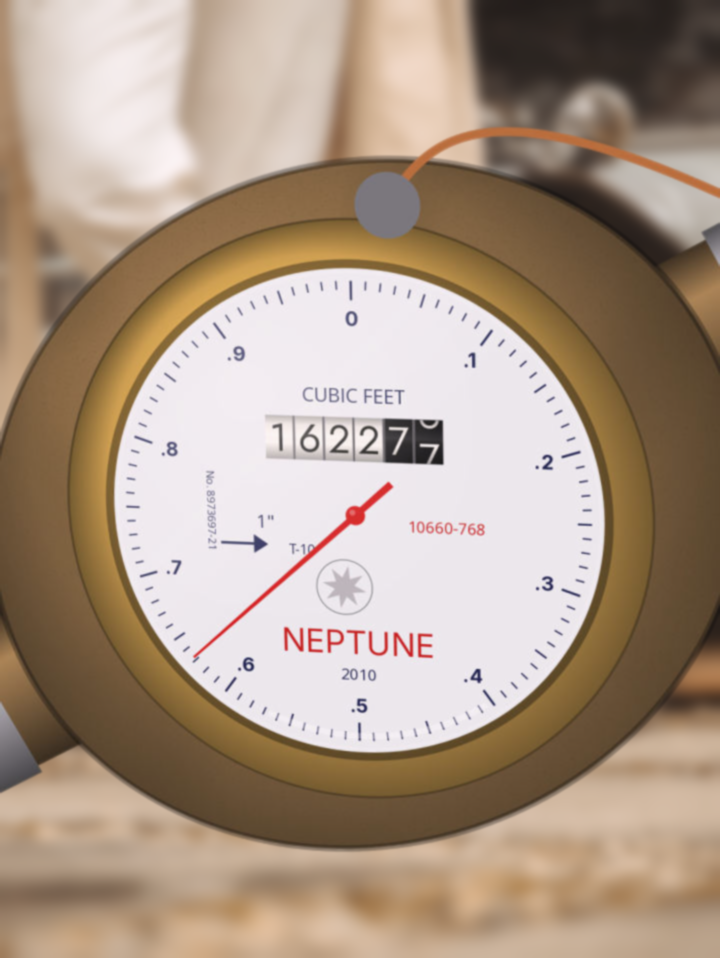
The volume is {"value": 162276.63, "unit": "ft³"}
